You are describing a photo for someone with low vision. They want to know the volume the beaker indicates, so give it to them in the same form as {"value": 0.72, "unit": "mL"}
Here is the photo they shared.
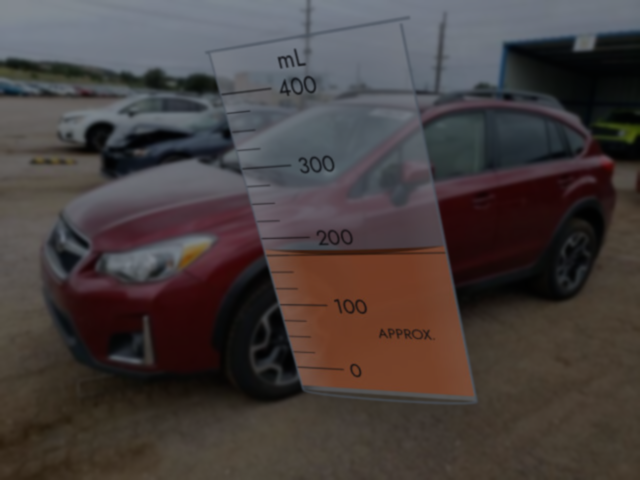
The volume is {"value": 175, "unit": "mL"}
